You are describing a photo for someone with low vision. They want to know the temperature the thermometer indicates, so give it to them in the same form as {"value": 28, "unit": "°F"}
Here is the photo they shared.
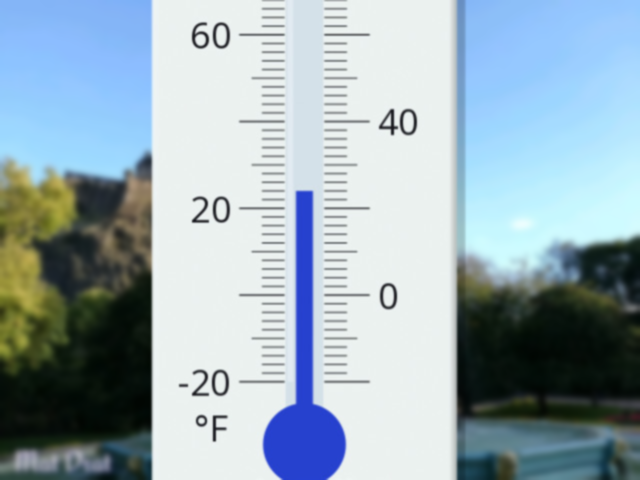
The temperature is {"value": 24, "unit": "°F"}
